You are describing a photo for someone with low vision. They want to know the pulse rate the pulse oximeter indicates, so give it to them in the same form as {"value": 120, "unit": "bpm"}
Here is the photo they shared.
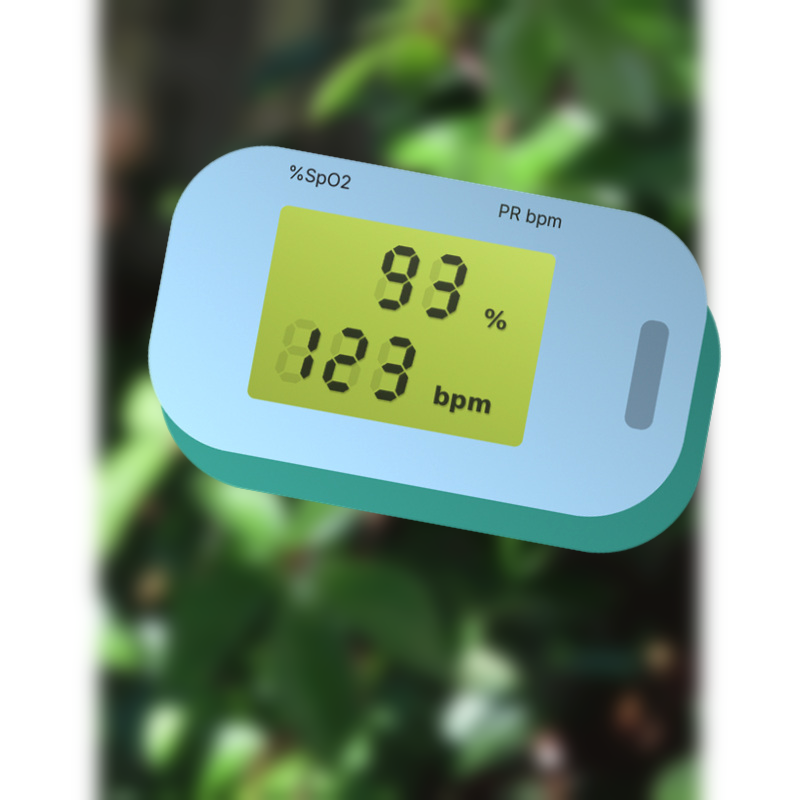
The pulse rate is {"value": 123, "unit": "bpm"}
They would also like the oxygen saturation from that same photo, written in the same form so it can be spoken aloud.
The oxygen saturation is {"value": 93, "unit": "%"}
